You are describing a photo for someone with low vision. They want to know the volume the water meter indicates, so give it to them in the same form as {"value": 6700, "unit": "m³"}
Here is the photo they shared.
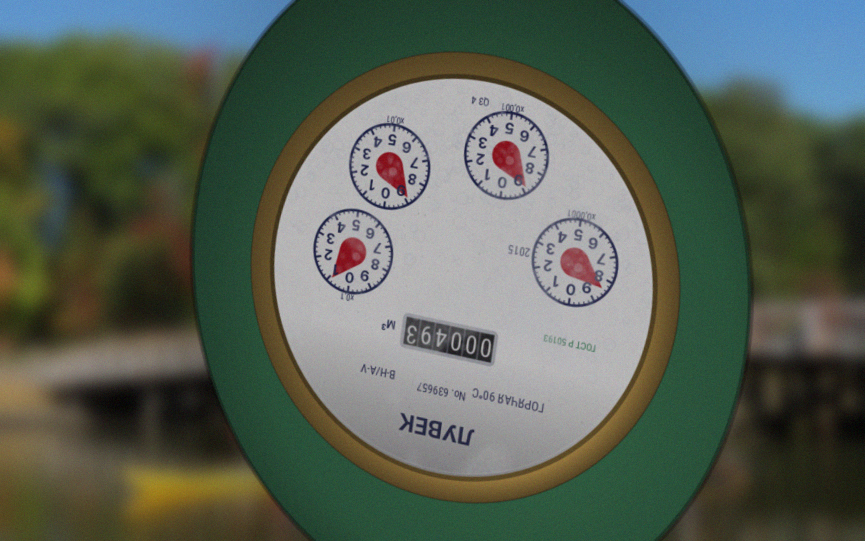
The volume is {"value": 493.0888, "unit": "m³"}
